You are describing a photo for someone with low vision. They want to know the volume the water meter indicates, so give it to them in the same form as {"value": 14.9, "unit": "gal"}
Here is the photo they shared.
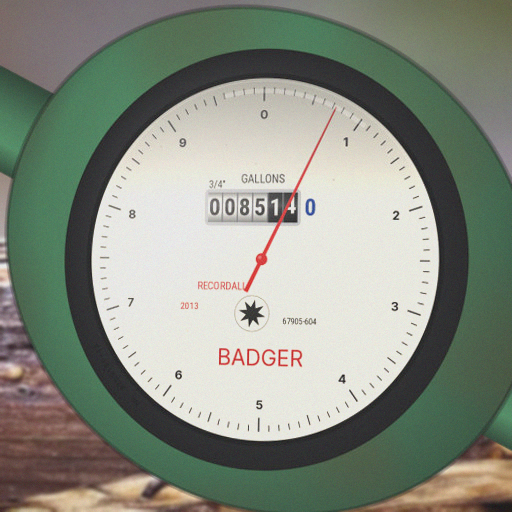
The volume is {"value": 85140.7, "unit": "gal"}
